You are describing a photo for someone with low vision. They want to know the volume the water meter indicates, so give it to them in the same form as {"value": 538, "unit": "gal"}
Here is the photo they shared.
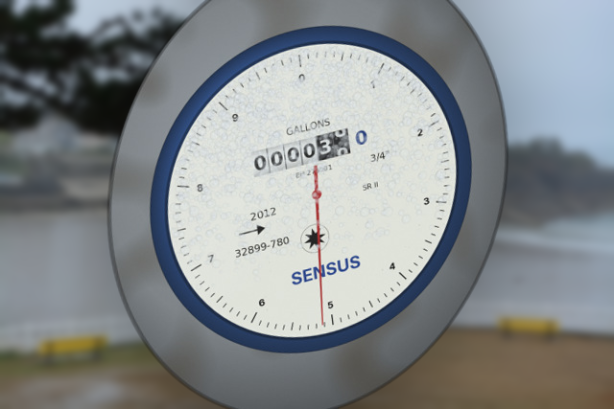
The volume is {"value": 385.1, "unit": "gal"}
